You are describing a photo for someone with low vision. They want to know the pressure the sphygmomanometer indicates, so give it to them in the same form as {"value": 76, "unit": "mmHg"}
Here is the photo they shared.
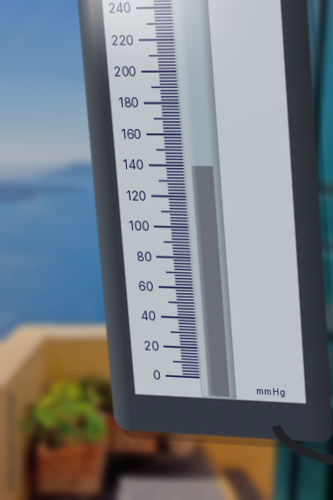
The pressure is {"value": 140, "unit": "mmHg"}
